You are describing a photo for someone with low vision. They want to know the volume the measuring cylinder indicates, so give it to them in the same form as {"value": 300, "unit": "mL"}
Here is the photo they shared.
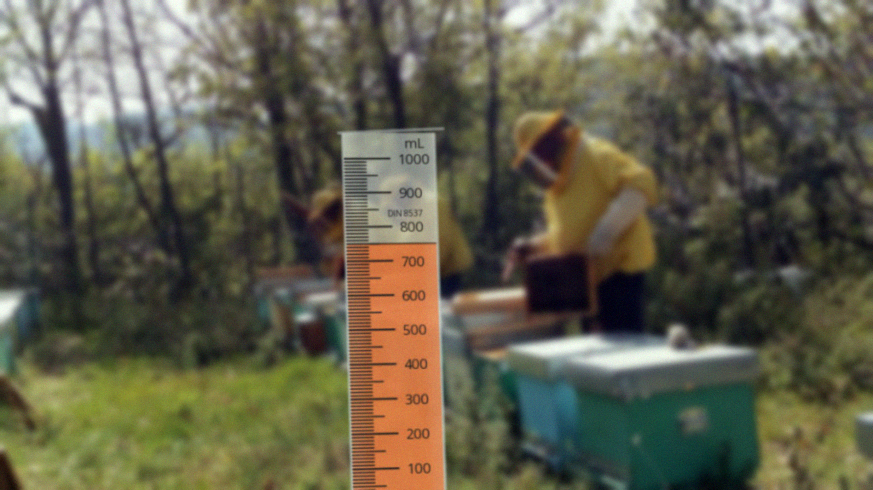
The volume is {"value": 750, "unit": "mL"}
